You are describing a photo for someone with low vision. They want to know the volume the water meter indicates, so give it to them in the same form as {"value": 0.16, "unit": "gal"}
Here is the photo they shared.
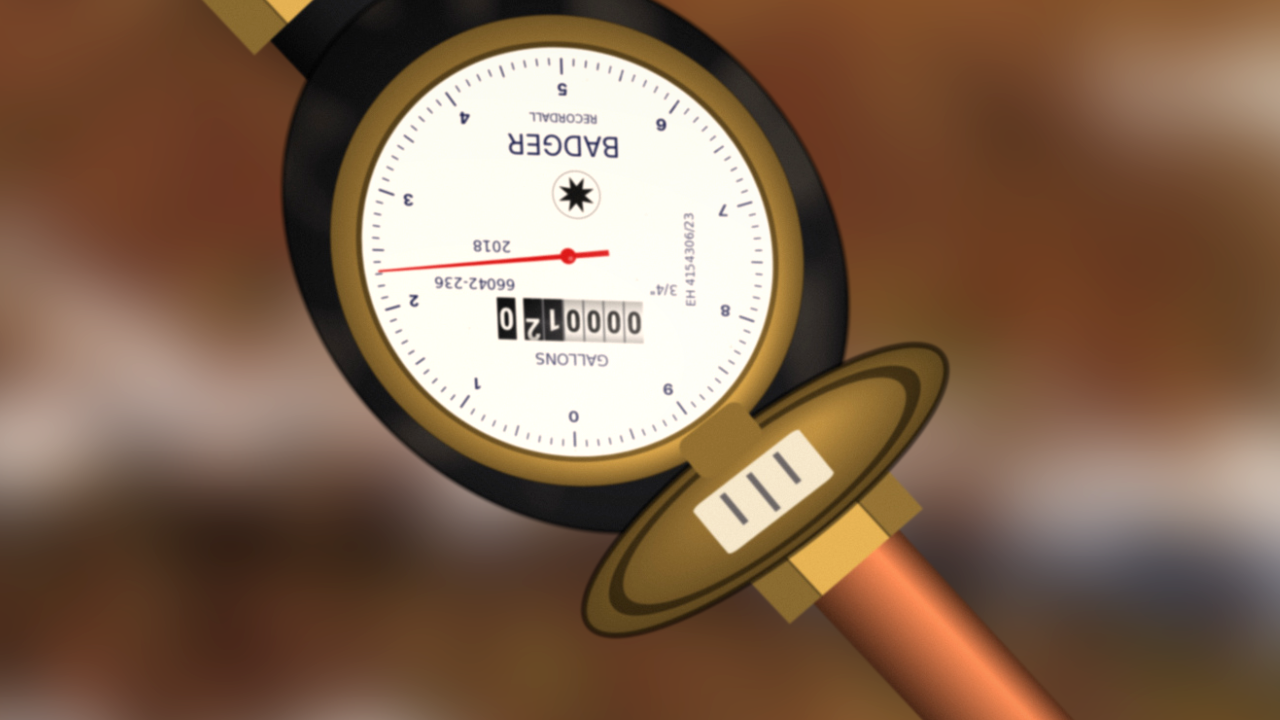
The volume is {"value": 122.3, "unit": "gal"}
